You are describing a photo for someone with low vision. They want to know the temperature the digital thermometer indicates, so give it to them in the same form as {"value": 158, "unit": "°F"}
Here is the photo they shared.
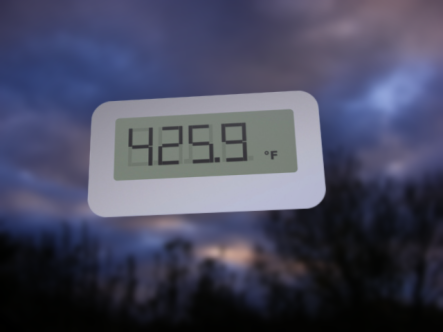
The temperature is {"value": 425.9, "unit": "°F"}
